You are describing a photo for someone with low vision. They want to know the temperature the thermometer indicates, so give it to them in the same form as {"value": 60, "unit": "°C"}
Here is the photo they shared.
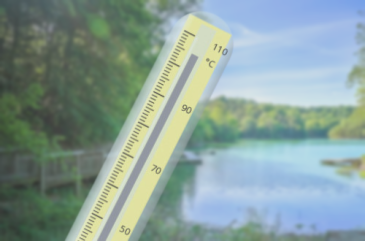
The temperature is {"value": 105, "unit": "°C"}
